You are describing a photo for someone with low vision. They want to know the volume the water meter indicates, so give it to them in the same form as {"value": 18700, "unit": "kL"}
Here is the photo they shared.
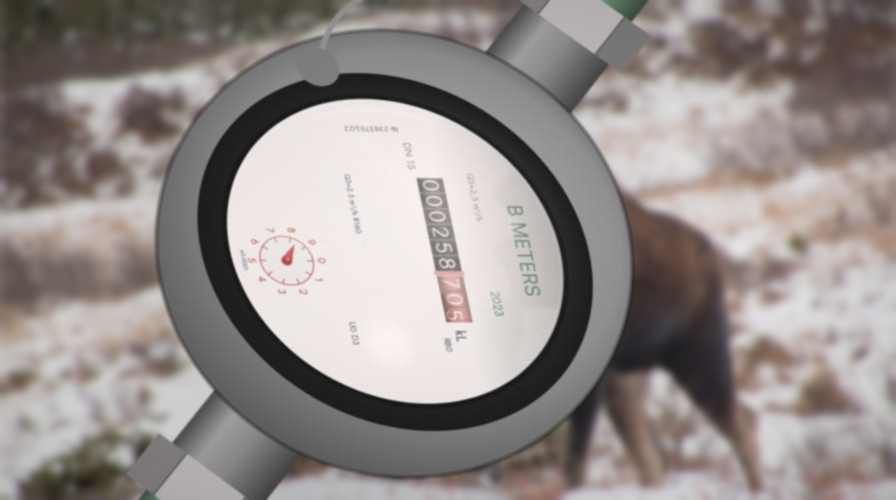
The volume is {"value": 258.7048, "unit": "kL"}
